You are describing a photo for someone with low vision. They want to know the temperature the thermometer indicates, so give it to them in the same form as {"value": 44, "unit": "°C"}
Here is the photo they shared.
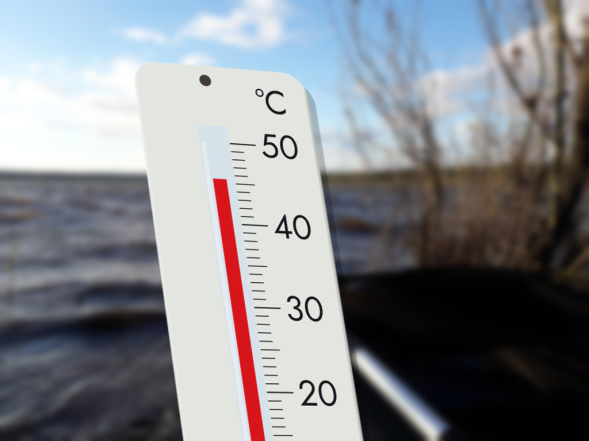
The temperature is {"value": 45.5, "unit": "°C"}
